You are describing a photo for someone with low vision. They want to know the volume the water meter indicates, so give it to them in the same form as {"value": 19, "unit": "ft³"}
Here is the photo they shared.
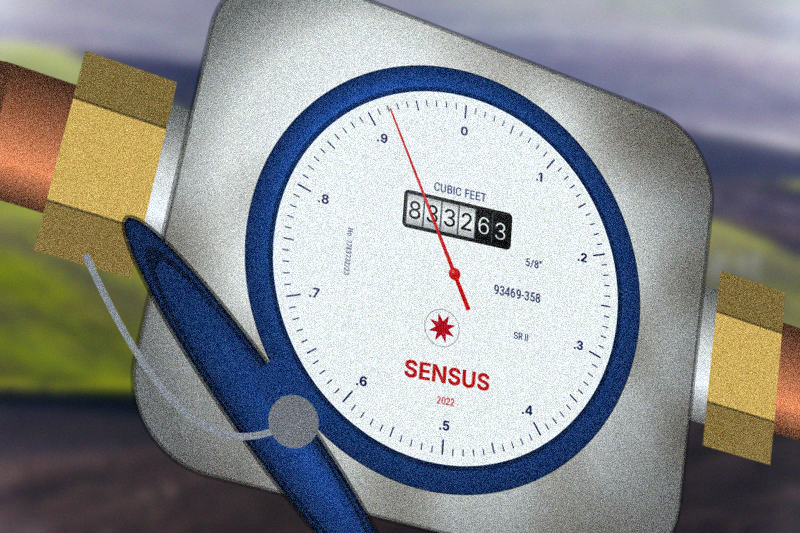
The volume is {"value": 833262.92, "unit": "ft³"}
